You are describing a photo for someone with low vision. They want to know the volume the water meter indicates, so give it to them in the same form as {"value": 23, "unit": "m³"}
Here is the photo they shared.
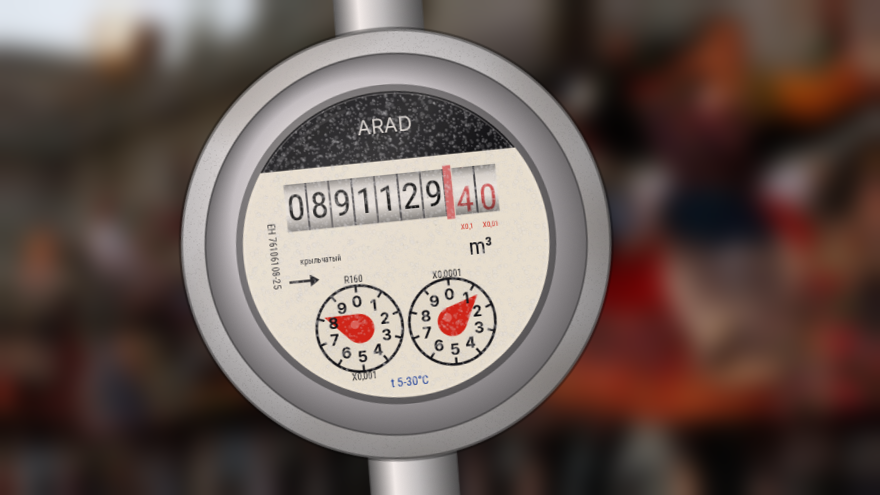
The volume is {"value": 891129.3981, "unit": "m³"}
